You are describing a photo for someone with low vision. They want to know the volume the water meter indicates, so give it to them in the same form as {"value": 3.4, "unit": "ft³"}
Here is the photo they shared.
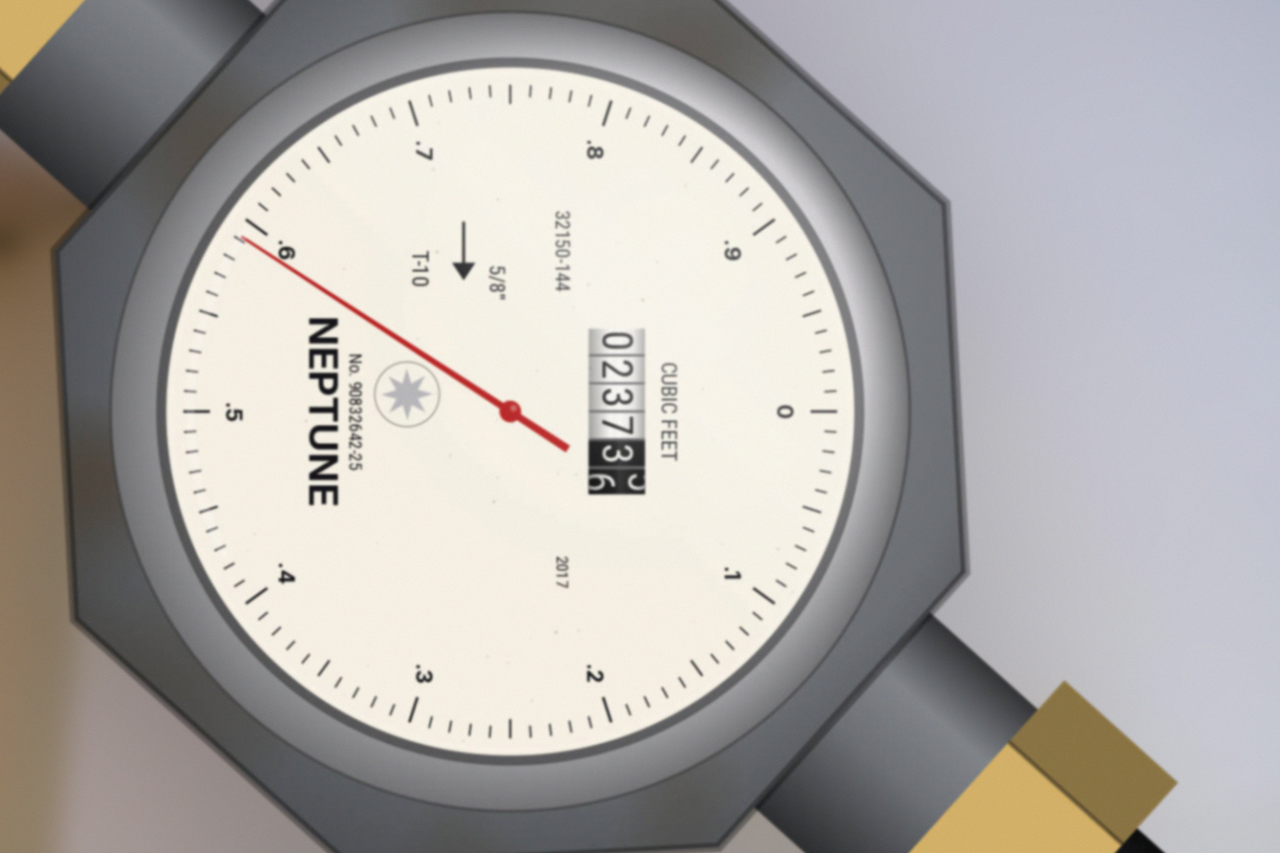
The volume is {"value": 23735.59, "unit": "ft³"}
